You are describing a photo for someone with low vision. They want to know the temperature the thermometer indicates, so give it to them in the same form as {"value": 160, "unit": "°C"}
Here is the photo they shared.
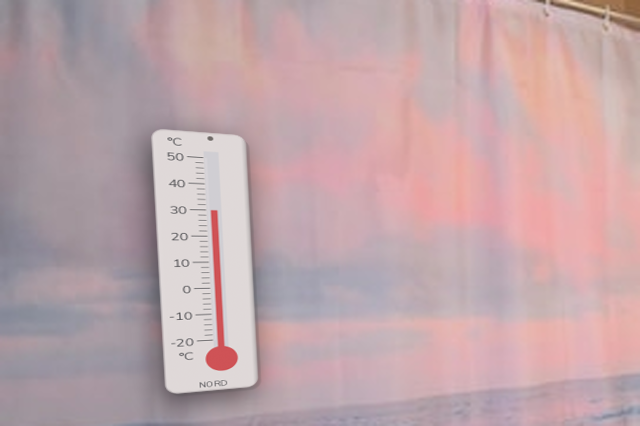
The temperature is {"value": 30, "unit": "°C"}
